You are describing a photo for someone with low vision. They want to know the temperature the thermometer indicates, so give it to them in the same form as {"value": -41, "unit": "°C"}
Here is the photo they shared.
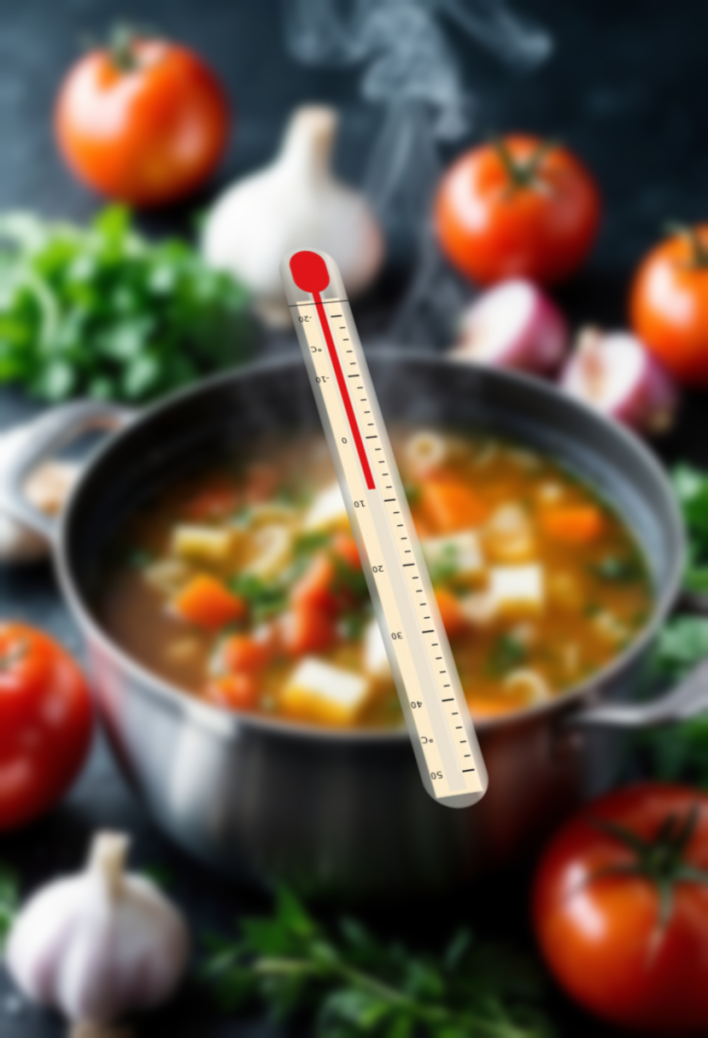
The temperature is {"value": 8, "unit": "°C"}
